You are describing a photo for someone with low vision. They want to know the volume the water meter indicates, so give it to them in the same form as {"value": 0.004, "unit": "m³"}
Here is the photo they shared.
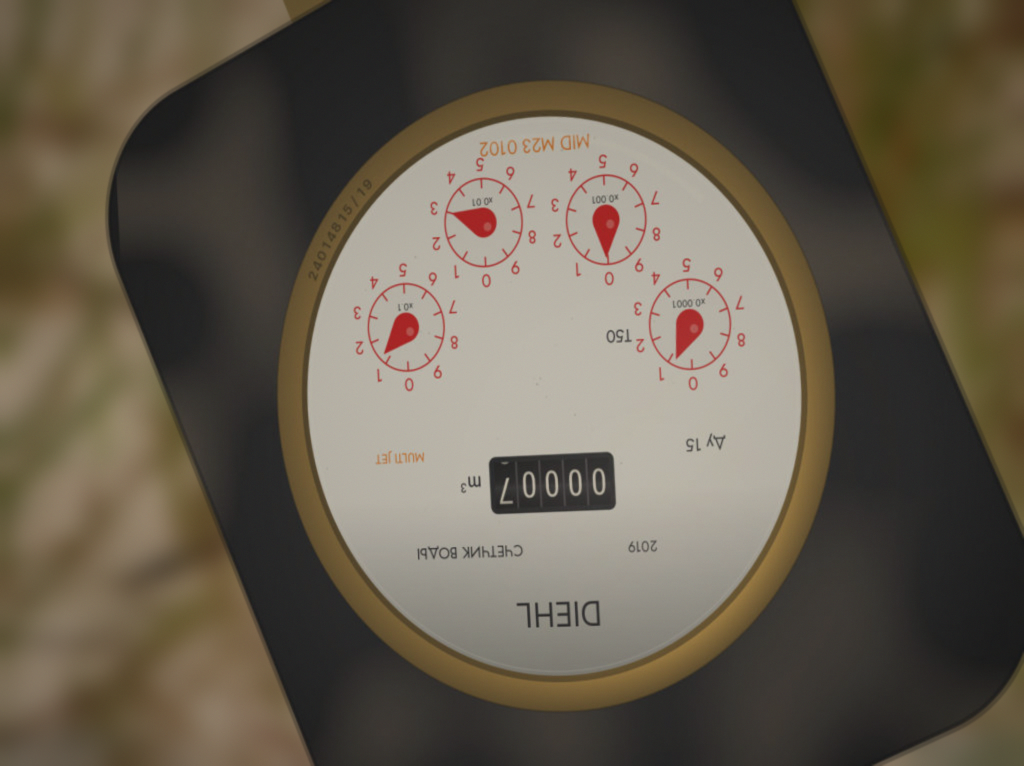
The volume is {"value": 7.1300, "unit": "m³"}
